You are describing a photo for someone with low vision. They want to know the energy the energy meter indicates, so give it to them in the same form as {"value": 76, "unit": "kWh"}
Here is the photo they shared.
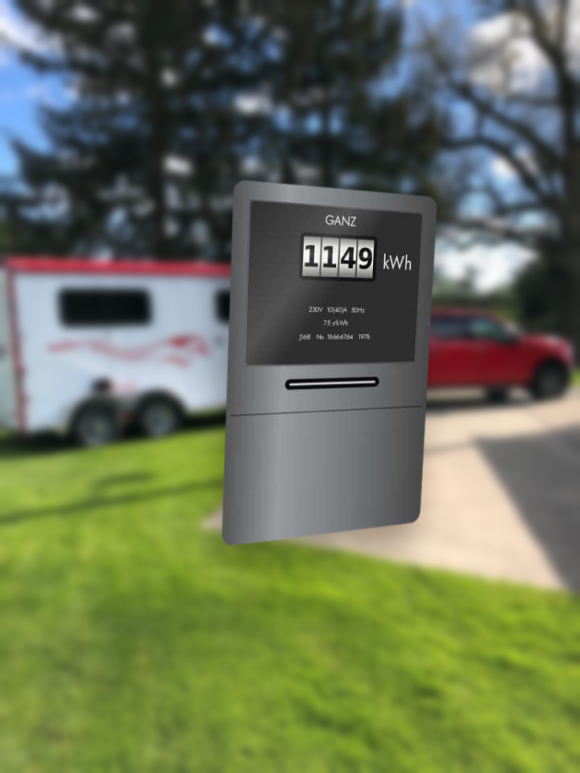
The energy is {"value": 1149, "unit": "kWh"}
